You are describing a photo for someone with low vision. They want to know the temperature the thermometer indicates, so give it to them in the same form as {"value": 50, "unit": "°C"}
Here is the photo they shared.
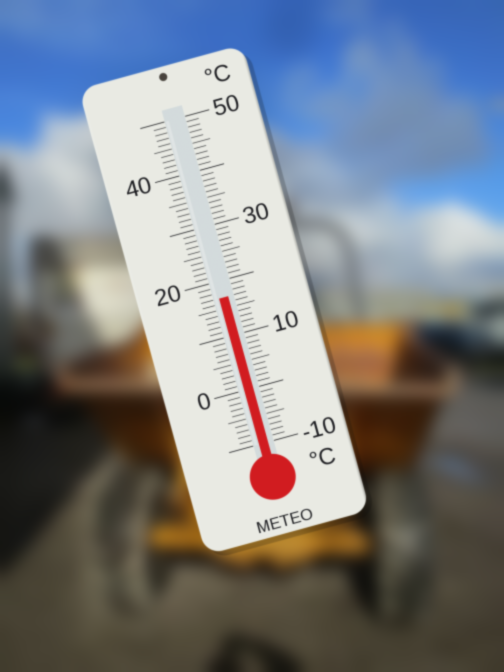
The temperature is {"value": 17, "unit": "°C"}
